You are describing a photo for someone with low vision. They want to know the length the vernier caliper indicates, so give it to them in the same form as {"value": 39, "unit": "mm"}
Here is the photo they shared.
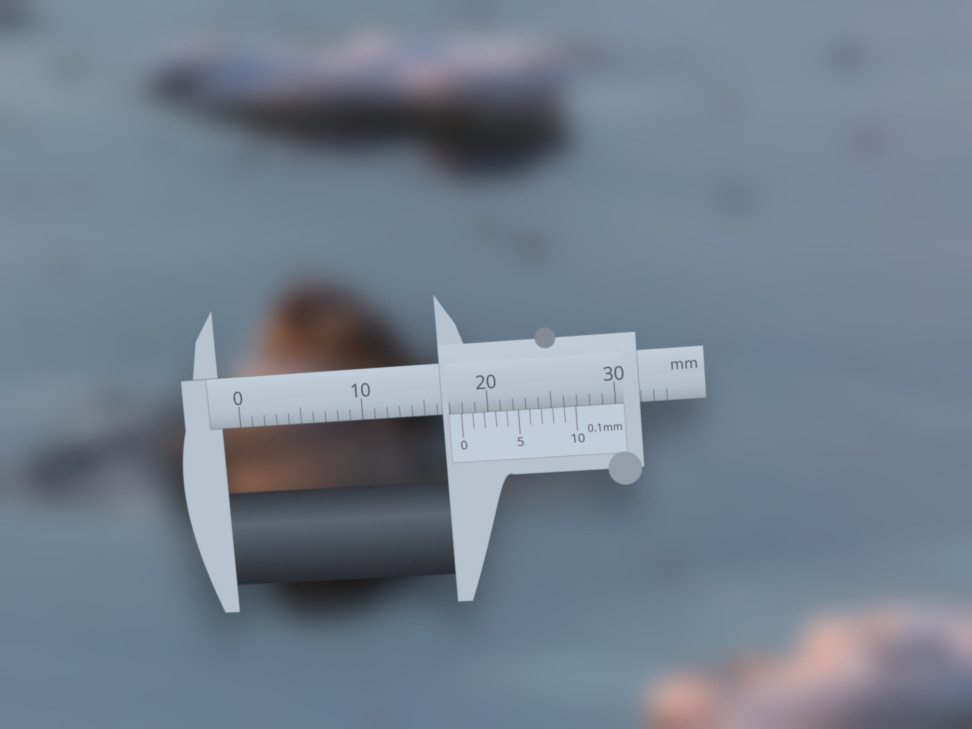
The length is {"value": 17.9, "unit": "mm"}
